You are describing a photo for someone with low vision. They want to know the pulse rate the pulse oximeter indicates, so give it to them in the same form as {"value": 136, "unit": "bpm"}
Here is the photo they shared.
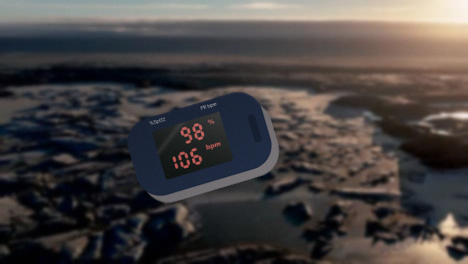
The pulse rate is {"value": 106, "unit": "bpm"}
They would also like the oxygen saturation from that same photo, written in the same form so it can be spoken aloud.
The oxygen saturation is {"value": 98, "unit": "%"}
